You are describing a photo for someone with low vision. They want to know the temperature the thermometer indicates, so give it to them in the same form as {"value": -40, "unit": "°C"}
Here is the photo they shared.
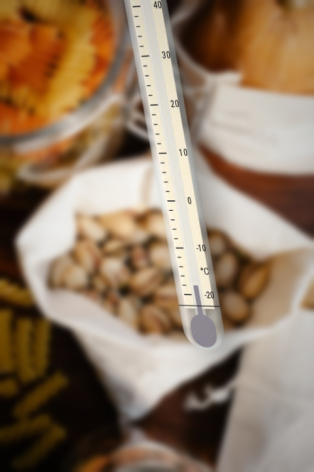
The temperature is {"value": -18, "unit": "°C"}
